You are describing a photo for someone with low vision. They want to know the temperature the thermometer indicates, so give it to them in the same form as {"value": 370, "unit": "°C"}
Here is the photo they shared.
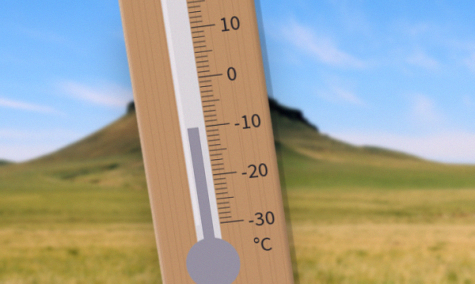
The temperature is {"value": -10, "unit": "°C"}
